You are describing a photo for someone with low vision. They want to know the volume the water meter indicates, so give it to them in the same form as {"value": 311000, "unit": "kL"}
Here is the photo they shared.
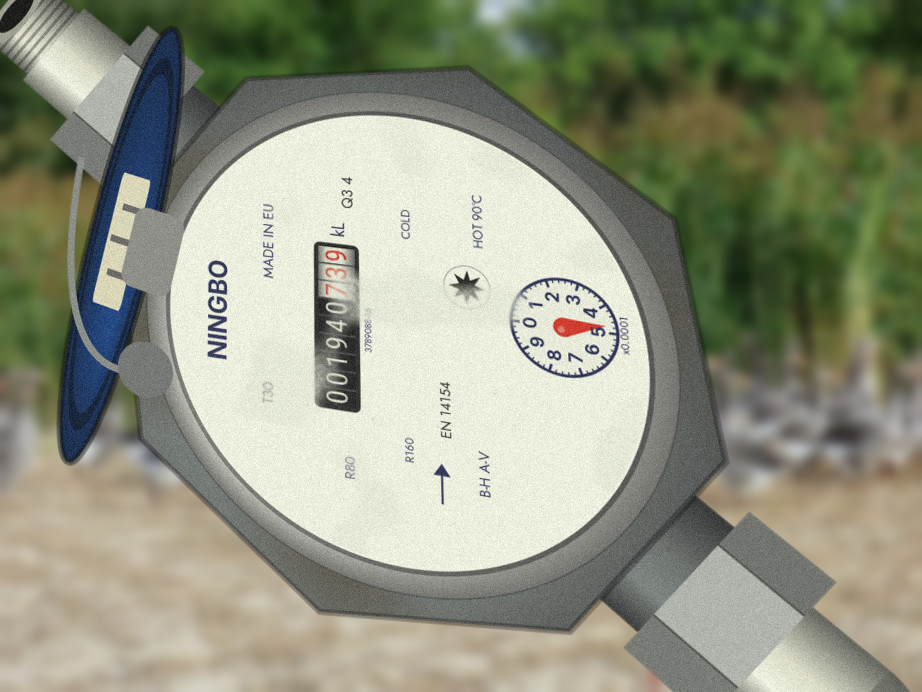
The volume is {"value": 1940.7394, "unit": "kL"}
